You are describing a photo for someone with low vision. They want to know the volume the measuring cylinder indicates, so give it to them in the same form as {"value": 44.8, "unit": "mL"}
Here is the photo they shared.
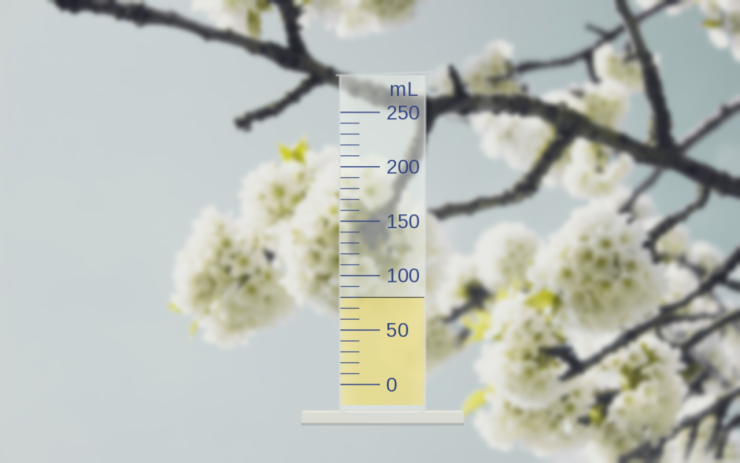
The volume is {"value": 80, "unit": "mL"}
